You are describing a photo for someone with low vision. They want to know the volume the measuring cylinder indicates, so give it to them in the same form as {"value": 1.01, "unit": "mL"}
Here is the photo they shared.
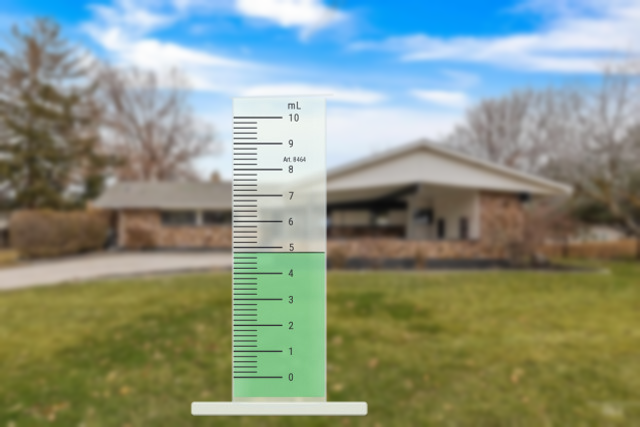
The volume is {"value": 4.8, "unit": "mL"}
